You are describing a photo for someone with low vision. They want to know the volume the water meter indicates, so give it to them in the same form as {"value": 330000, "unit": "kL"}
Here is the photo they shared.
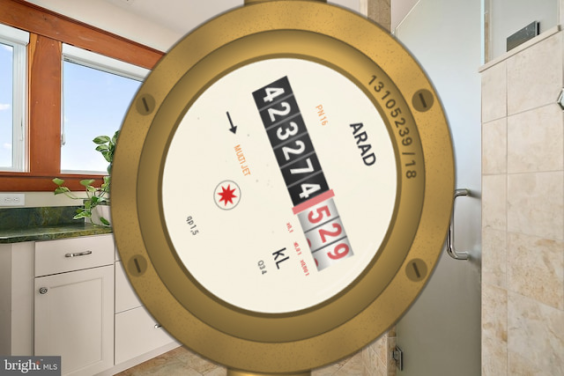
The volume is {"value": 423274.529, "unit": "kL"}
